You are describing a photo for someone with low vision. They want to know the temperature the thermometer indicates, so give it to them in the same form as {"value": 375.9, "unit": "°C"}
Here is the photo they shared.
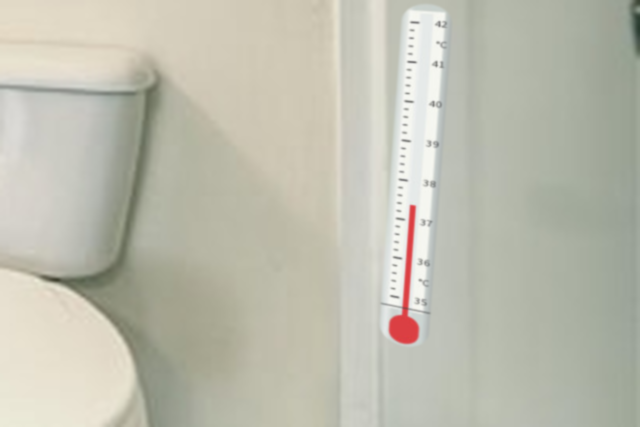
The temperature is {"value": 37.4, "unit": "°C"}
